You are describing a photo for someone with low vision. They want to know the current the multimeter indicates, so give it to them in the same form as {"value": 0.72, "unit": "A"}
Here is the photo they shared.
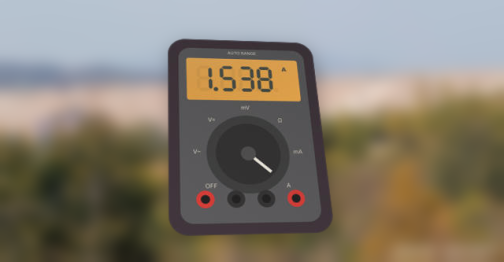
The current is {"value": 1.538, "unit": "A"}
